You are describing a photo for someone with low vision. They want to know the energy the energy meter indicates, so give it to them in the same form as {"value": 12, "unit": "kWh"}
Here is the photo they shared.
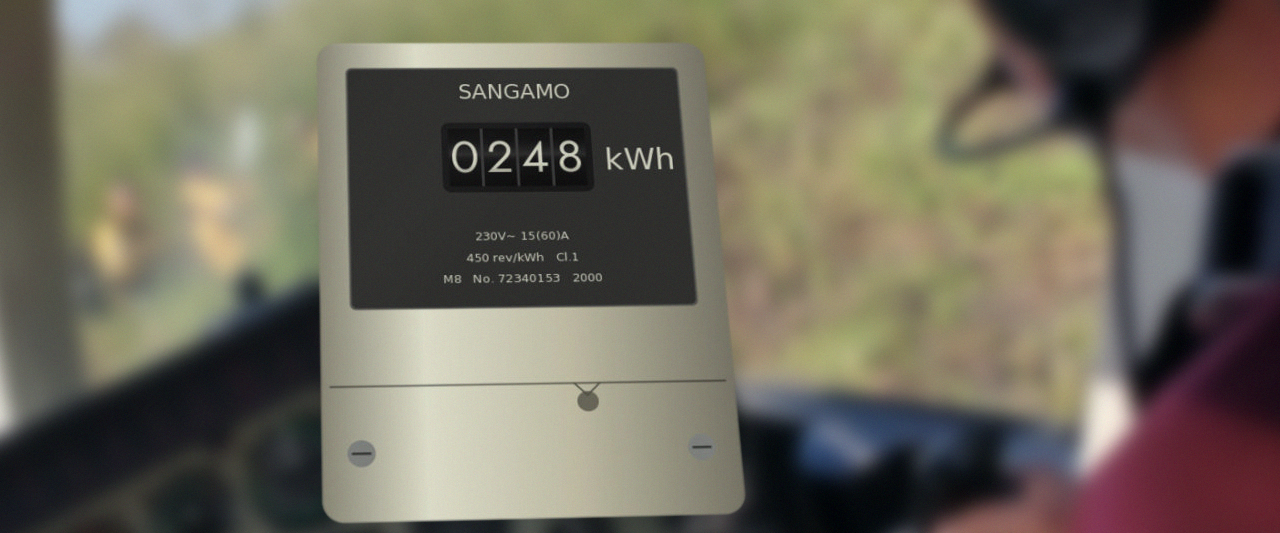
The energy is {"value": 248, "unit": "kWh"}
